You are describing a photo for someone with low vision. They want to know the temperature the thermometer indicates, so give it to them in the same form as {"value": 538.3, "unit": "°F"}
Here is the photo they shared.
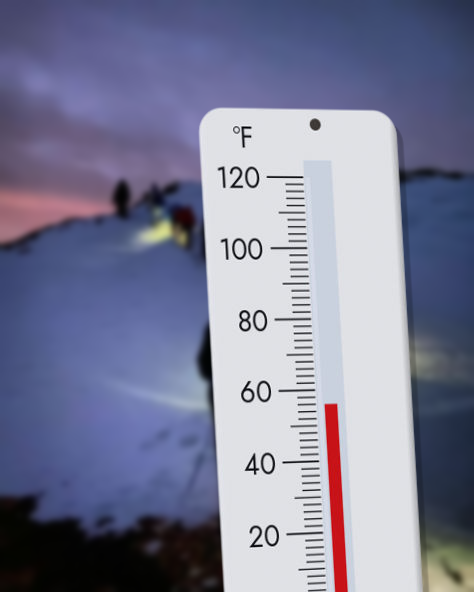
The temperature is {"value": 56, "unit": "°F"}
